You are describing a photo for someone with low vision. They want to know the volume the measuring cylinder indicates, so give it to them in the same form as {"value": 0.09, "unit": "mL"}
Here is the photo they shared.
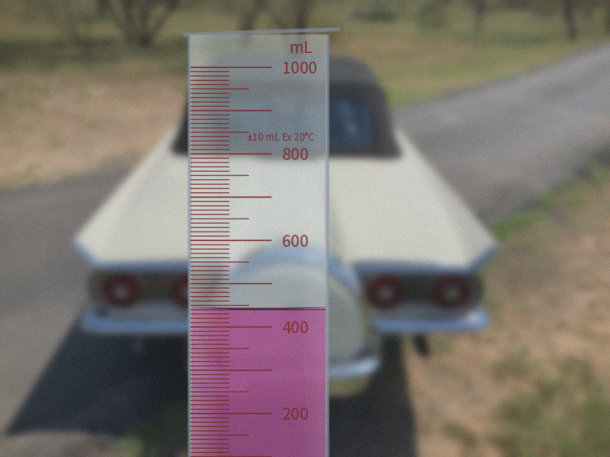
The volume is {"value": 440, "unit": "mL"}
